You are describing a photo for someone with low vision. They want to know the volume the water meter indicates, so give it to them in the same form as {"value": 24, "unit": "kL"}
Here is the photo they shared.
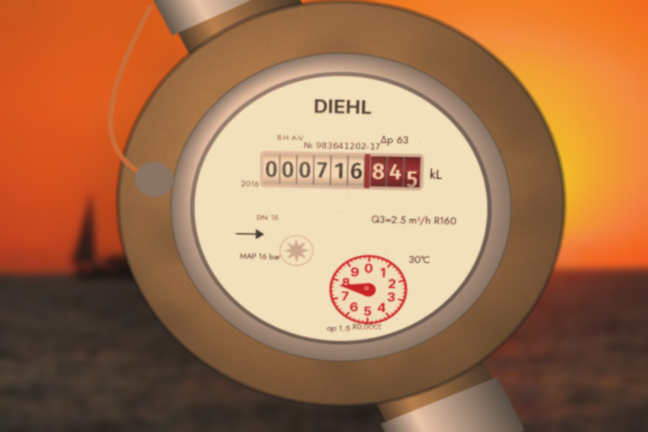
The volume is {"value": 716.8447, "unit": "kL"}
